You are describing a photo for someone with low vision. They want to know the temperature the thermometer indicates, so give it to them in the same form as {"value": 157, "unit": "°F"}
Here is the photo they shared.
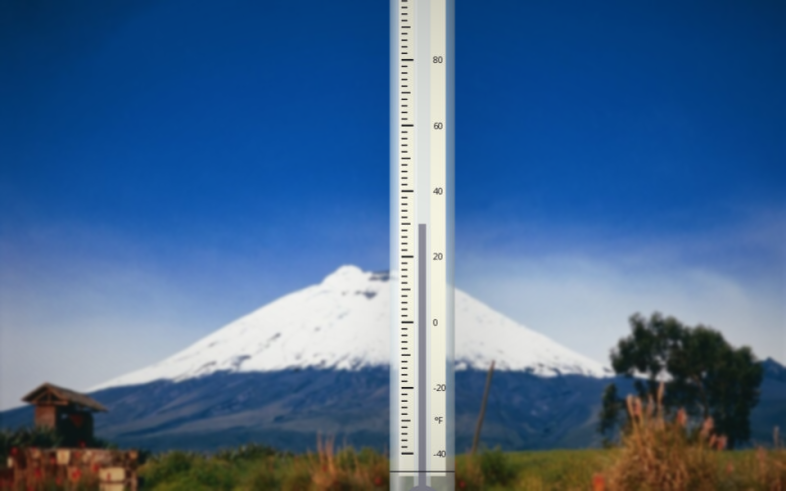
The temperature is {"value": 30, "unit": "°F"}
